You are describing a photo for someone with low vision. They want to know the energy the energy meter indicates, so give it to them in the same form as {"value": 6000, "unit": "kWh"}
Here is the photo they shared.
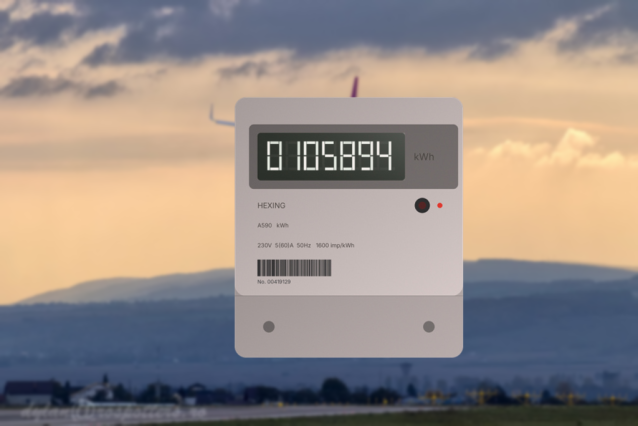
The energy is {"value": 105894, "unit": "kWh"}
